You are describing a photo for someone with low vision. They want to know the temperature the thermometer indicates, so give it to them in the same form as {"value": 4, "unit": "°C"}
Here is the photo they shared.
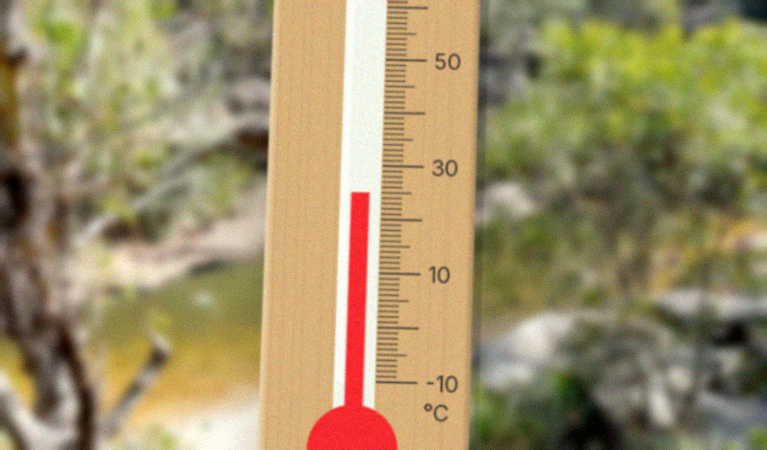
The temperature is {"value": 25, "unit": "°C"}
